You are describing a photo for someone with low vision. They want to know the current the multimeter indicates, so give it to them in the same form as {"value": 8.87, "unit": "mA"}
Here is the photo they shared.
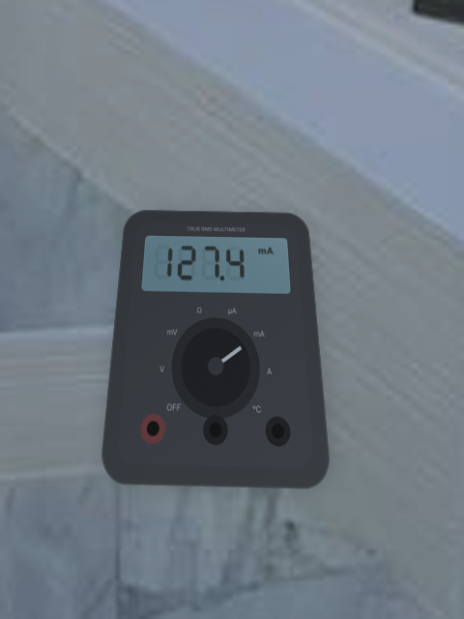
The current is {"value": 127.4, "unit": "mA"}
